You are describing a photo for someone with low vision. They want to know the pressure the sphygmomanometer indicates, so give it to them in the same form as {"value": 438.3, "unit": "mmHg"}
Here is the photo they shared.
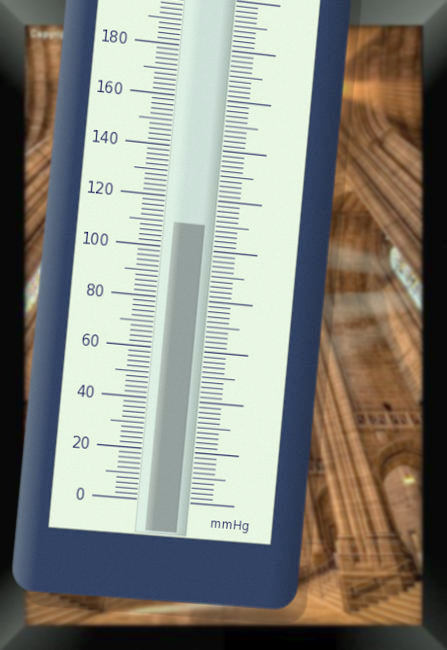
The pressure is {"value": 110, "unit": "mmHg"}
